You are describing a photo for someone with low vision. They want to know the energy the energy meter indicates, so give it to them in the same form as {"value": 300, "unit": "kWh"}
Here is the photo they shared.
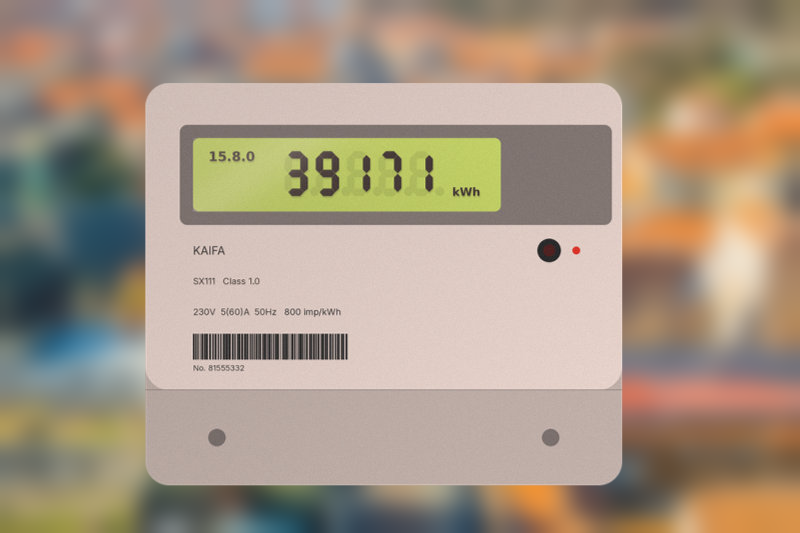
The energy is {"value": 39171, "unit": "kWh"}
